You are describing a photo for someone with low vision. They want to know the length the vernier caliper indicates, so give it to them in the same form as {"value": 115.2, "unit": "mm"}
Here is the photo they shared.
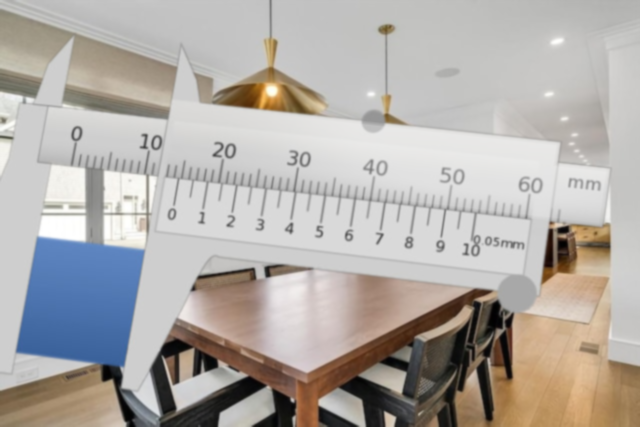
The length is {"value": 14.6, "unit": "mm"}
